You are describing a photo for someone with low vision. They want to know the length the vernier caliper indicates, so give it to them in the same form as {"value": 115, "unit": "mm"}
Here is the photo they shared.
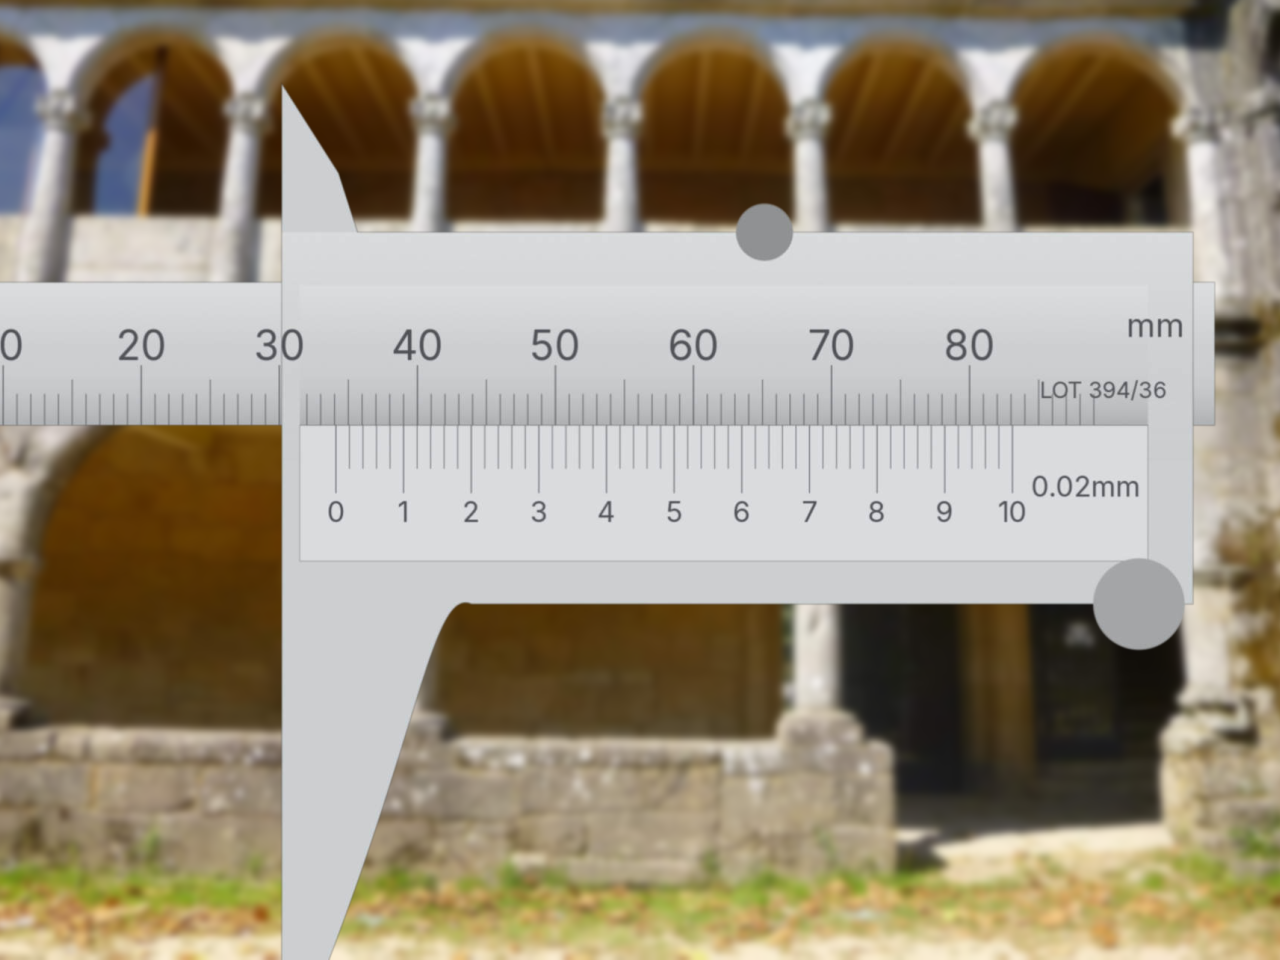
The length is {"value": 34.1, "unit": "mm"}
